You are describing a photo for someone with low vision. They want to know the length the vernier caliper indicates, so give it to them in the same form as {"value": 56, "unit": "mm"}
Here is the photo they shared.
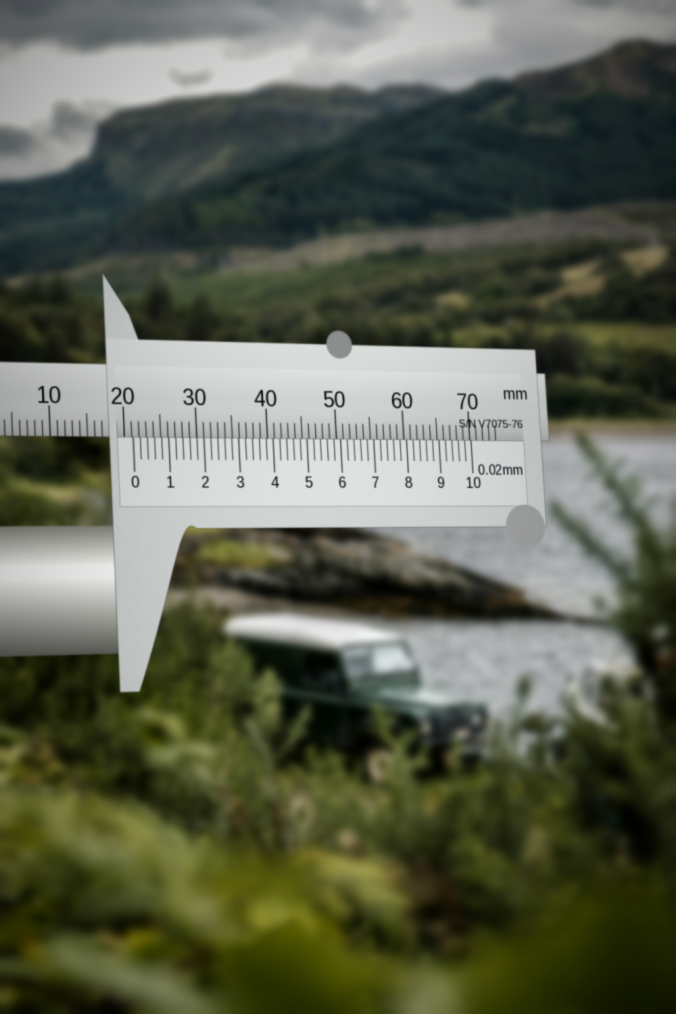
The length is {"value": 21.2, "unit": "mm"}
